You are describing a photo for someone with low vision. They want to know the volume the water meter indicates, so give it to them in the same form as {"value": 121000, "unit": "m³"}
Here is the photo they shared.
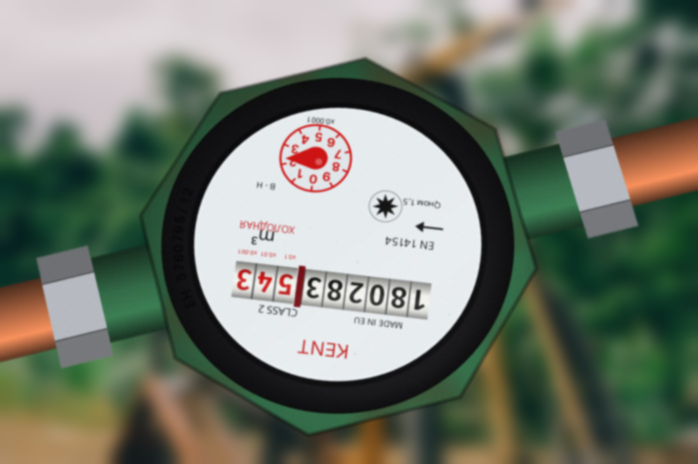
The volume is {"value": 180283.5432, "unit": "m³"}
